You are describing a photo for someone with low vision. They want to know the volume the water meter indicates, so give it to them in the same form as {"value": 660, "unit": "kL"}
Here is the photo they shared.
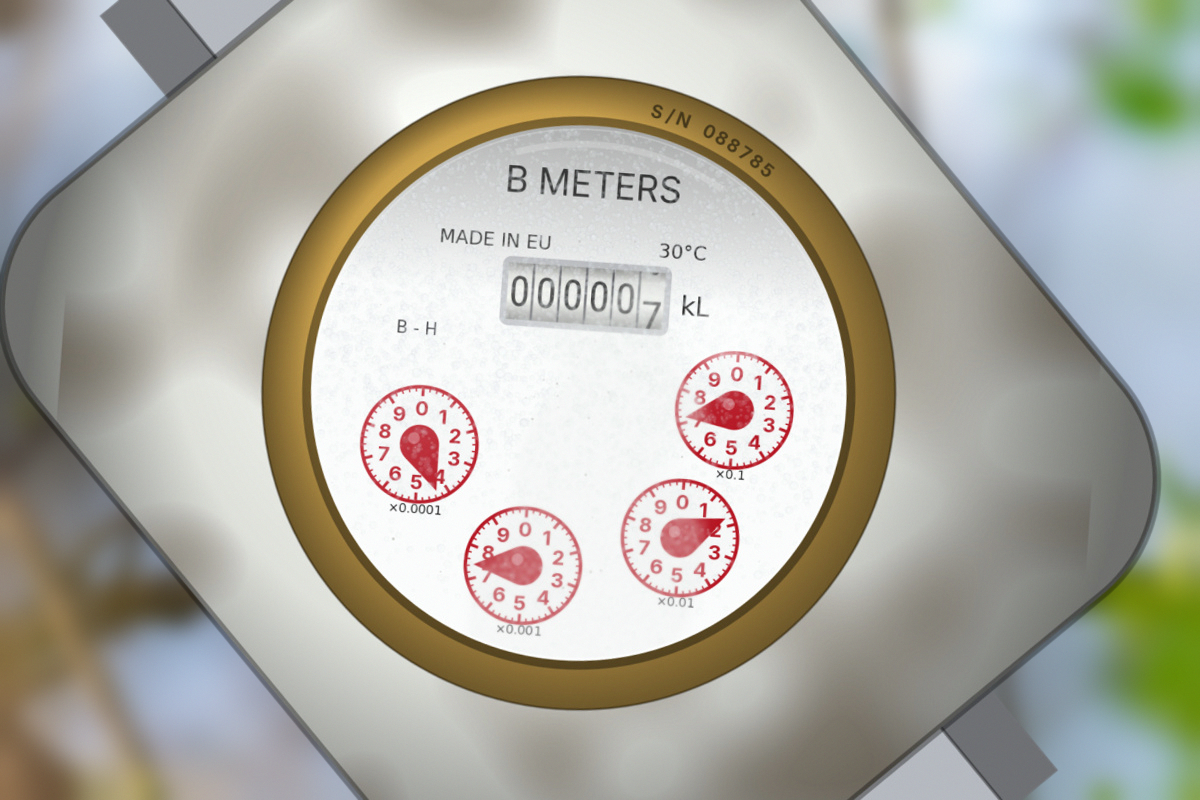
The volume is {"value": 6.7174, "unit": "kL"}
